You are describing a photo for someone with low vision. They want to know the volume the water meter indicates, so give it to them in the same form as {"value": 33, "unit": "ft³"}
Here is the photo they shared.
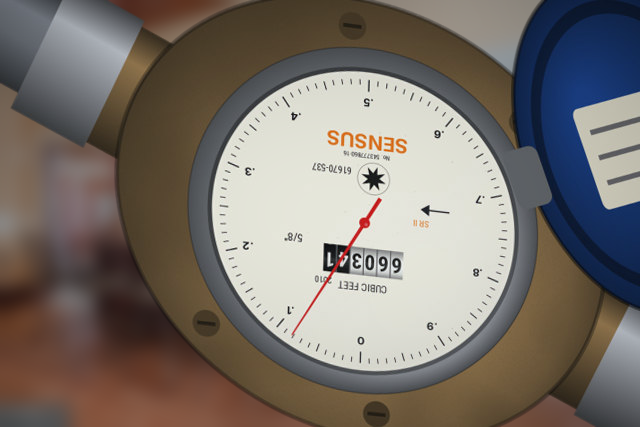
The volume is {"value": 660341.08, "unit": "ft³"}
